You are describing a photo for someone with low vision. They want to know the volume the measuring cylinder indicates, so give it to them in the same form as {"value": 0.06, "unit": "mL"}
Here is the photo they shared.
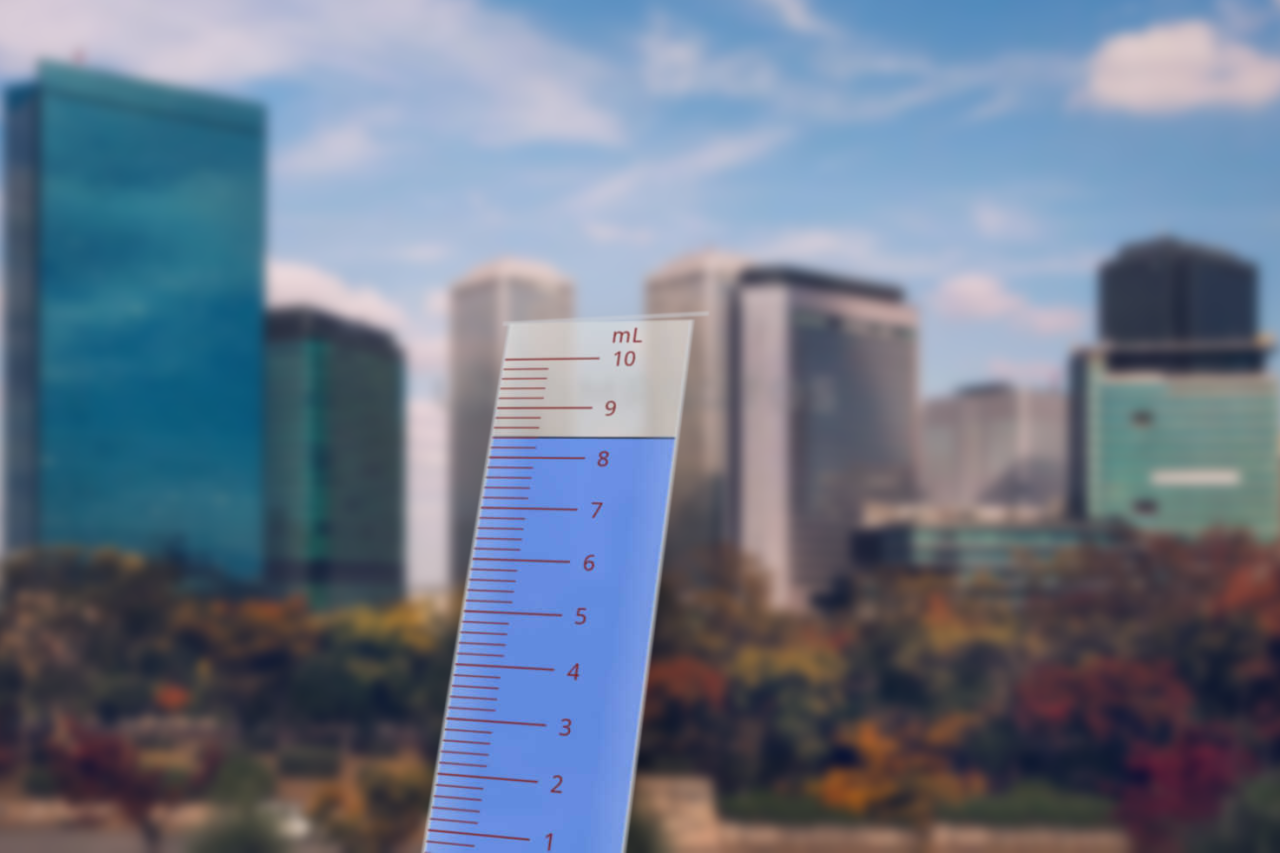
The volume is {"value": 8.4, "unit": "mL"}
